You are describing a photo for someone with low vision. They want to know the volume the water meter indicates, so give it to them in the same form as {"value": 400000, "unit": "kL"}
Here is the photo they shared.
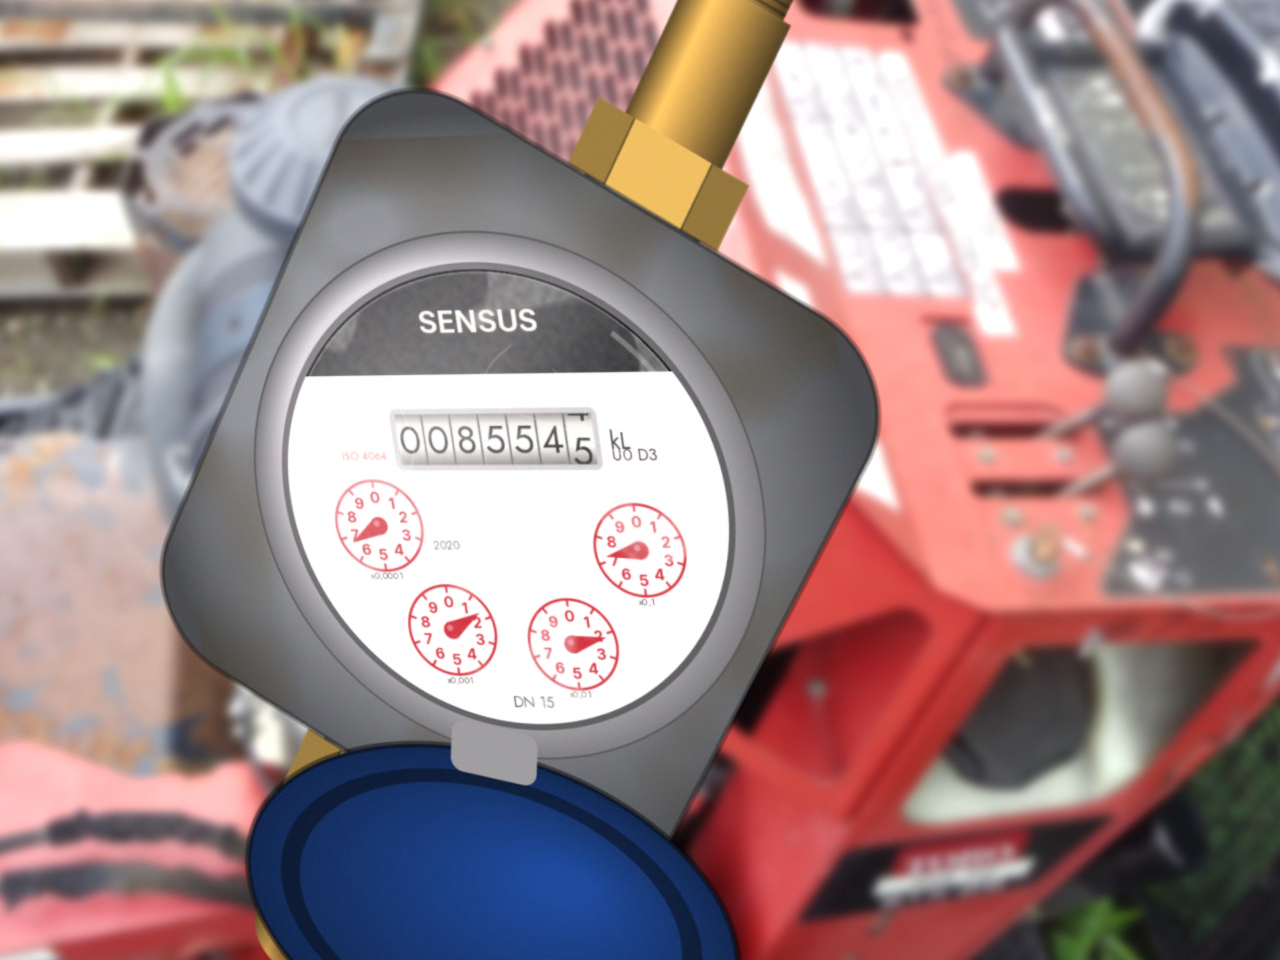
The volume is {"value": 85544.7216, "unit": "kL"}
